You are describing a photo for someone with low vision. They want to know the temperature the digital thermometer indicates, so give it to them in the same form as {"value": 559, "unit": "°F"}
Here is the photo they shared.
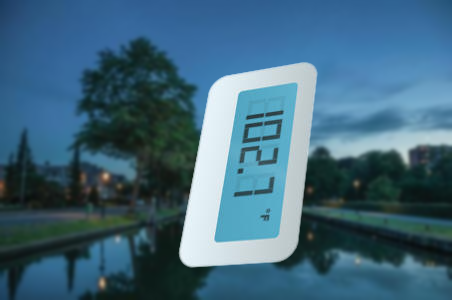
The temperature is {"value": 102.7, "unit": "°F"}
